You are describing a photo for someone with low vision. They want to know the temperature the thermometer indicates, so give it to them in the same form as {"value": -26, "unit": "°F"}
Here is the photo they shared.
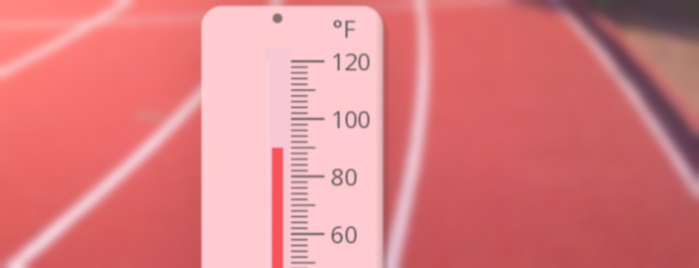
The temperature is {"value": 90, "unit": "°F"}
